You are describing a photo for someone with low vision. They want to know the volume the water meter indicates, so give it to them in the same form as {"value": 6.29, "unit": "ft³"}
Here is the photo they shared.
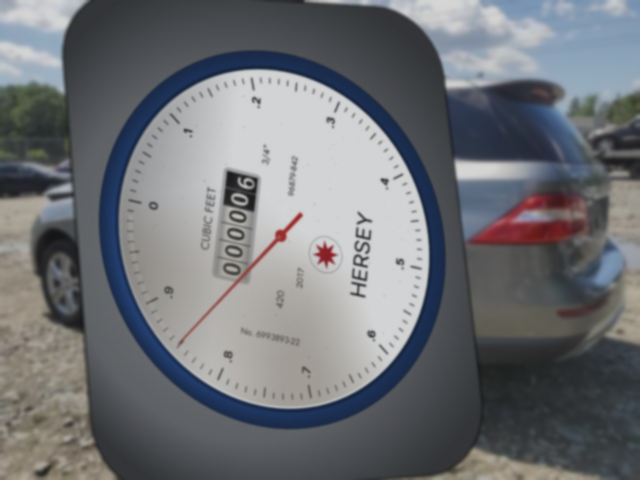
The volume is {"value": 5.85, "unit": "ft³"}
